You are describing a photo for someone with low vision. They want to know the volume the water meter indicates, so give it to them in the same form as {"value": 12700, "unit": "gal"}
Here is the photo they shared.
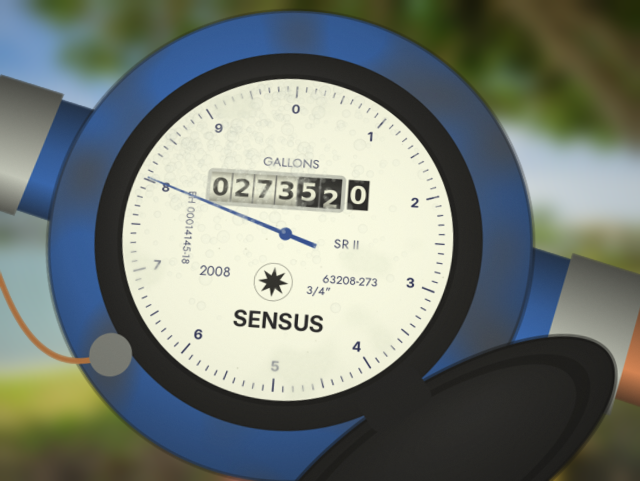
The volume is {"value": 273518.0, "unit": "gal"}
